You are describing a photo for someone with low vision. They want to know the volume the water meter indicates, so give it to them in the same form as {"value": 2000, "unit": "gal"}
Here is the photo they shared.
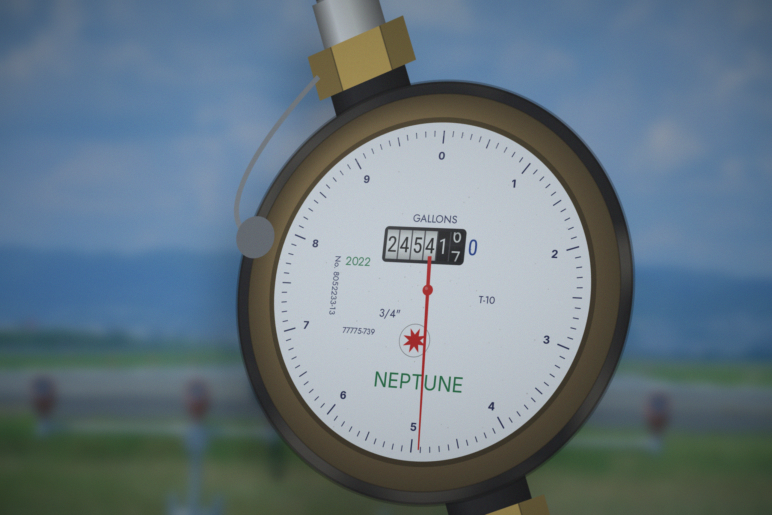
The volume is {"value": 2454164.9, "unit": "gal"}
